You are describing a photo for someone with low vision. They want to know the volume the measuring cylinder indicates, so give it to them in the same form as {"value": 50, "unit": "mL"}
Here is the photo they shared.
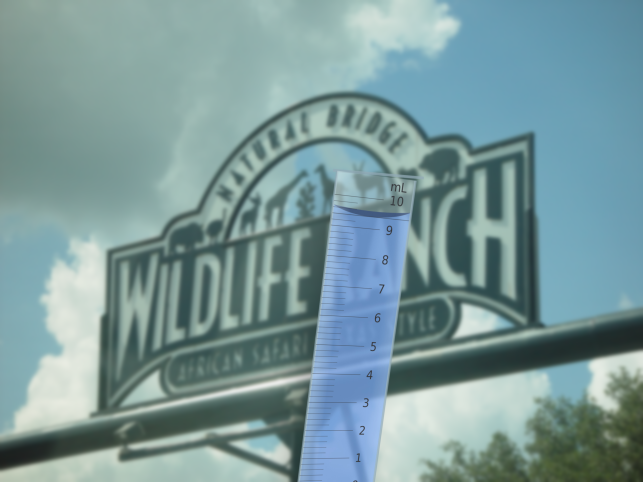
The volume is {"value": 9.4, "unit": "mL"}
